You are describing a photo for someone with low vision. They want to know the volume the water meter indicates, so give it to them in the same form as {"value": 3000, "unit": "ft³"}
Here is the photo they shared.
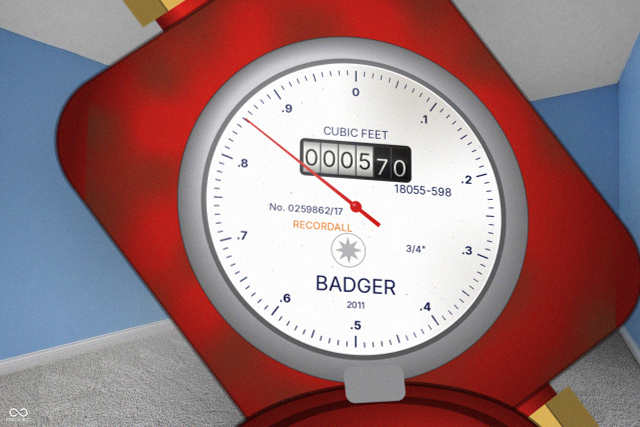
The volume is {"value": 569.85, "unit": "ft³"}
